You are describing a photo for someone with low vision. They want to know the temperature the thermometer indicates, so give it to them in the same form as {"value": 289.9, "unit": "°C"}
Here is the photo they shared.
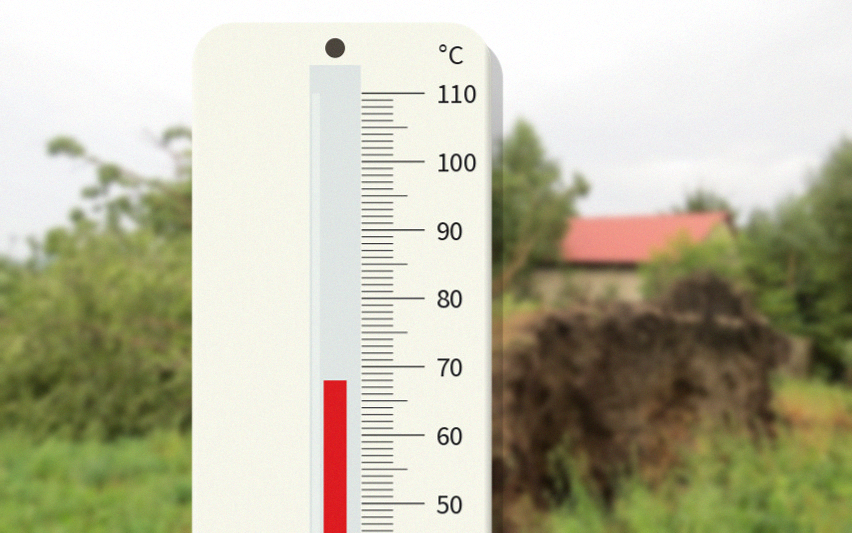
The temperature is {"value": 68, "unit": "°C"}
